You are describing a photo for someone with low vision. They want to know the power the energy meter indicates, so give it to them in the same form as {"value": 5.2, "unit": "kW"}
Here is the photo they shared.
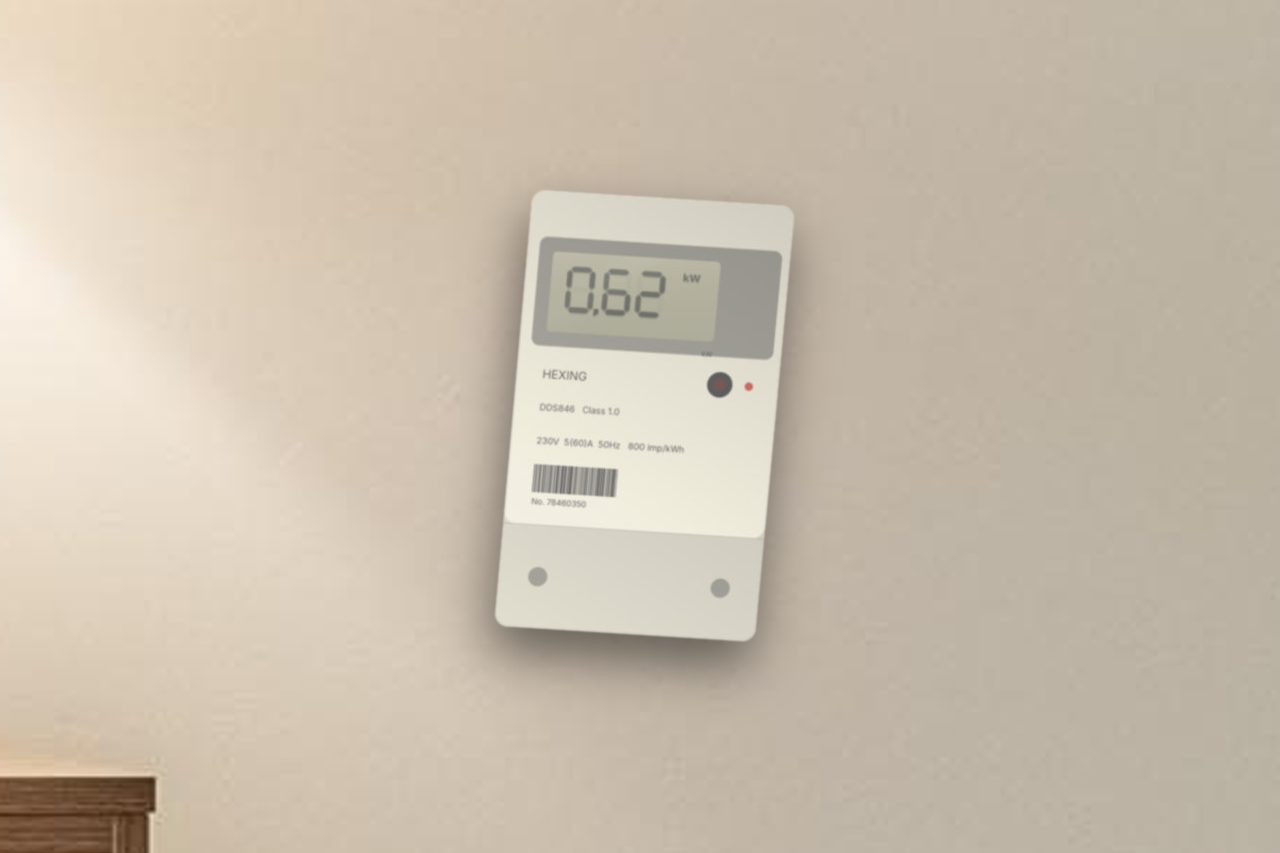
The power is {"value": 0.62, "unit": "kW"}
